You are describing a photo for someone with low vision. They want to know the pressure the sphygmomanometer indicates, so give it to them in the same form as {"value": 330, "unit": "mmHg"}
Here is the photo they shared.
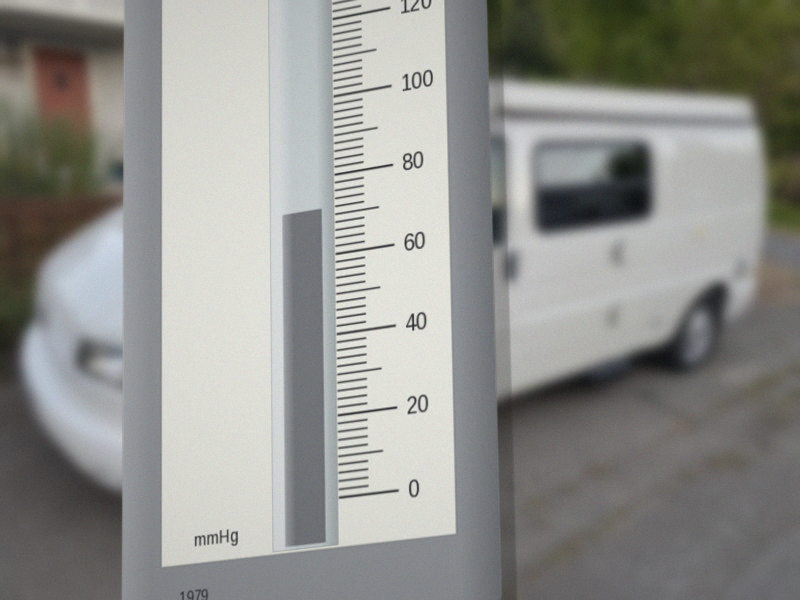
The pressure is {"value": 72, "unit": "mmHg"}
